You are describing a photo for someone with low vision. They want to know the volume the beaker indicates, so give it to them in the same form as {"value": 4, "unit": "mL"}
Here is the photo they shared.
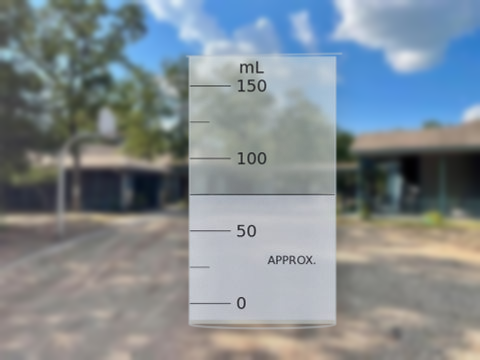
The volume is {"value": 75, "unit": "mL"}
